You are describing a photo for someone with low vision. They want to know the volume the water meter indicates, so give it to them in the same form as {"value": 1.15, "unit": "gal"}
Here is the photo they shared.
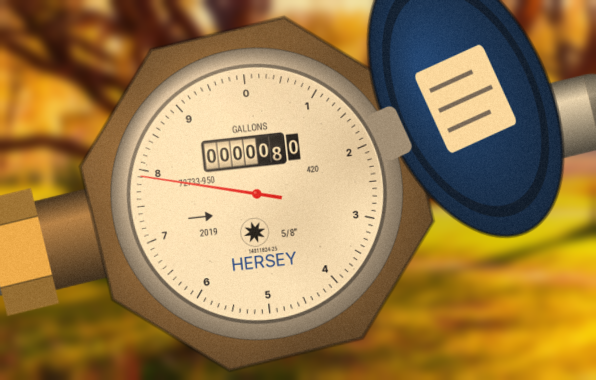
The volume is {"value": 77.9, "unit": "gal"}
